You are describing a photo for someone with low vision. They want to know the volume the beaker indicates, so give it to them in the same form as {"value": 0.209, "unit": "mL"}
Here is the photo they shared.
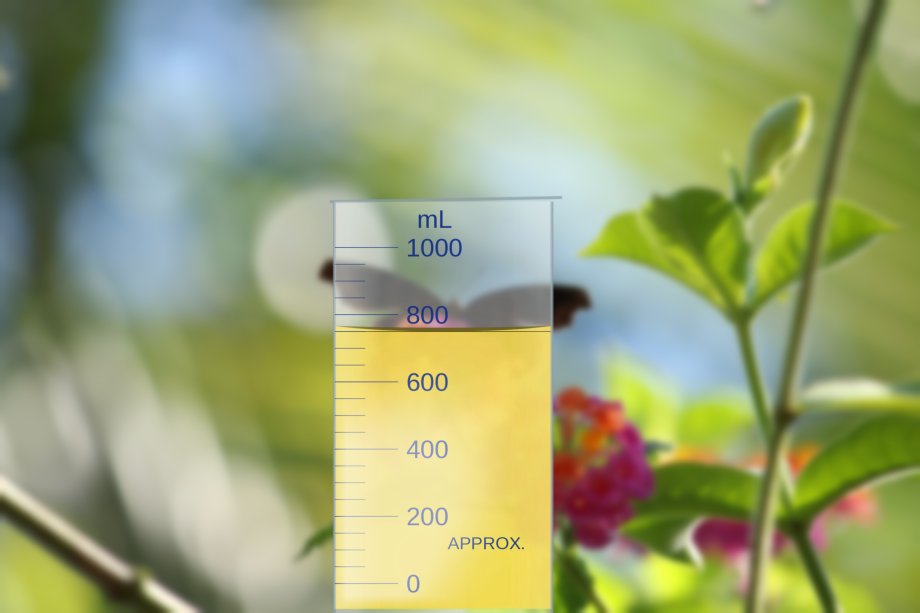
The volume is {"value": 750, "unit": "mL"}
